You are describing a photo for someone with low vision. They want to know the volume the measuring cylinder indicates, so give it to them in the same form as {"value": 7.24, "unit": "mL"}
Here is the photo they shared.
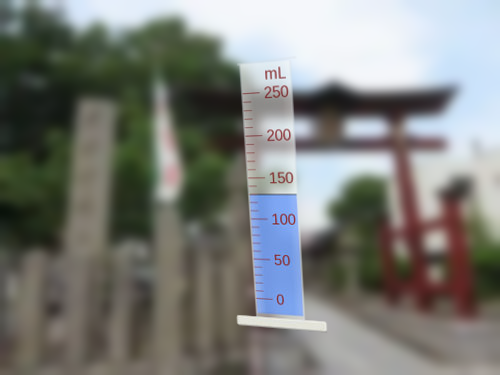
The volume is {"value": 130, "unit": "mL"}
